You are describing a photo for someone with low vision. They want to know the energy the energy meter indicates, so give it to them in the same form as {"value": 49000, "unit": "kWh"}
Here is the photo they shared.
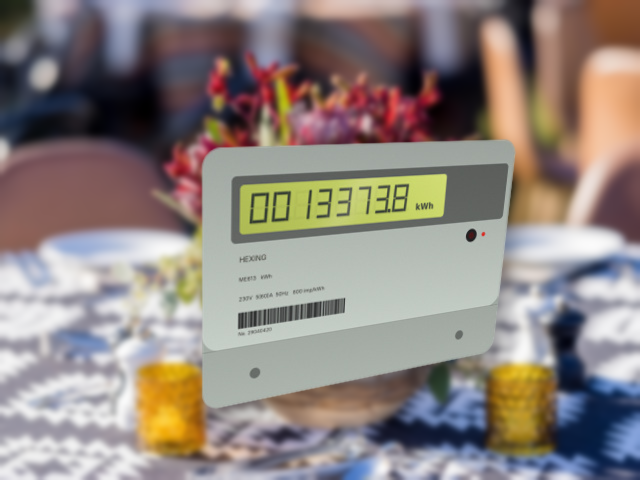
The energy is {"value": 13373.8, "unit": "kWh"}
